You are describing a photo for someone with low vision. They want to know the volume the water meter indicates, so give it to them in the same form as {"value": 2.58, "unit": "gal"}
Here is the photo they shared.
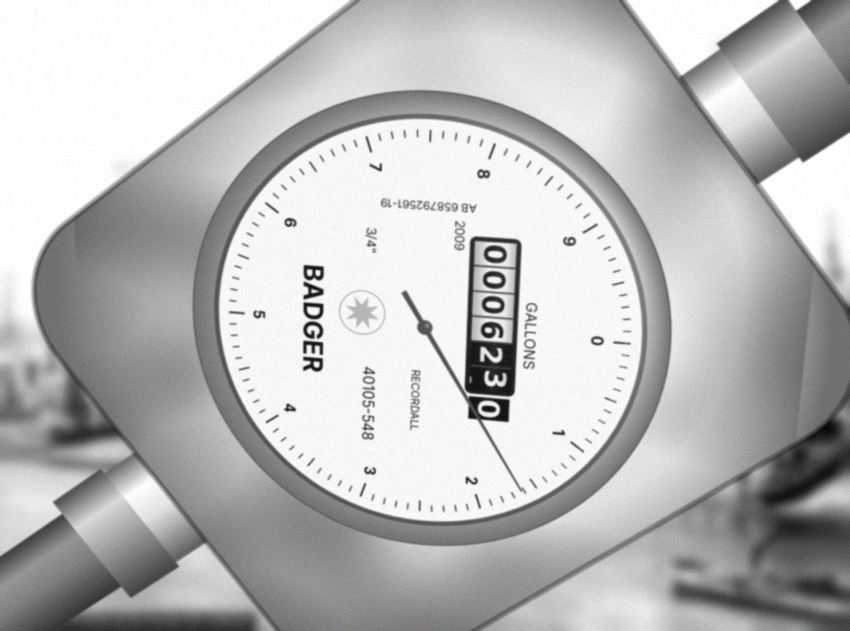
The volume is {"value": 6231.6, "unit": "gal"}
